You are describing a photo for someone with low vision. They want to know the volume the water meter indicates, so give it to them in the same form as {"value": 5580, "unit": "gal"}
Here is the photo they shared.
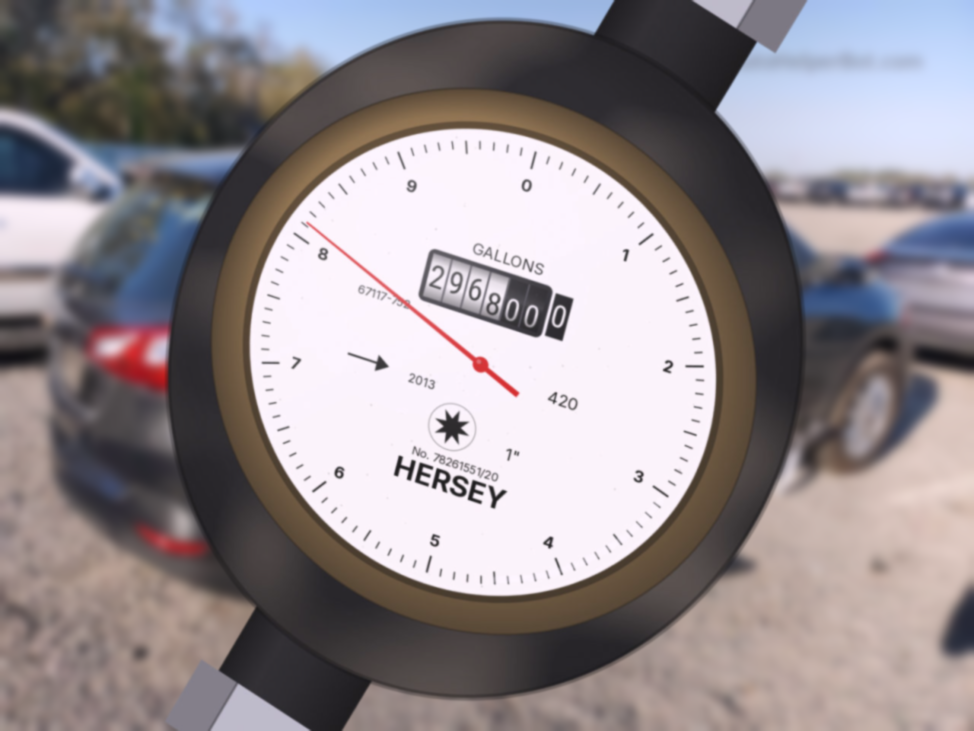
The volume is {"value": 2967998.1, "unit": "gal"}
